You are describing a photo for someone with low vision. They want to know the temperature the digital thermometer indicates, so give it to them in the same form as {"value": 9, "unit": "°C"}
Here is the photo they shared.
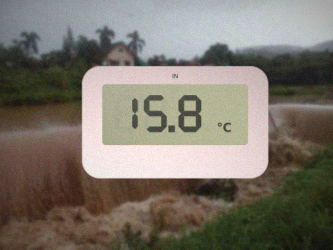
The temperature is {"value": 15.8, "unit": "°C"}
